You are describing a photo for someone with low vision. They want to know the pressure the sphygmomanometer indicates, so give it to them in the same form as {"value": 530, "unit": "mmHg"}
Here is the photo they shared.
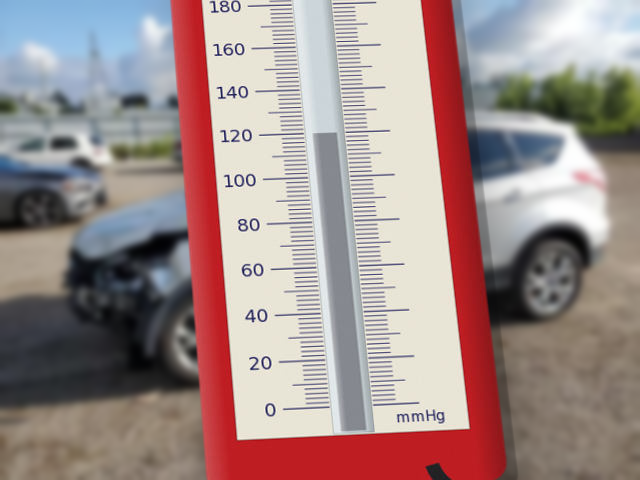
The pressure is {"value": 120, "unit": "mmHg"}
